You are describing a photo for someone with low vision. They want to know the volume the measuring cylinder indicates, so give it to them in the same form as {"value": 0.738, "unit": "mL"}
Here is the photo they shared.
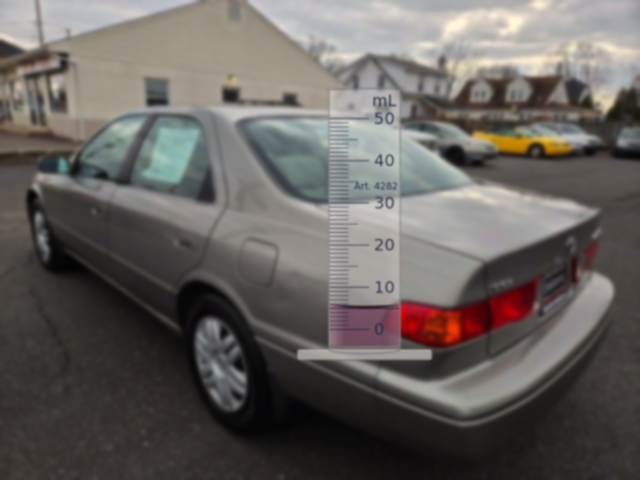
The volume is {"value": 5, "unit": "mL"}
